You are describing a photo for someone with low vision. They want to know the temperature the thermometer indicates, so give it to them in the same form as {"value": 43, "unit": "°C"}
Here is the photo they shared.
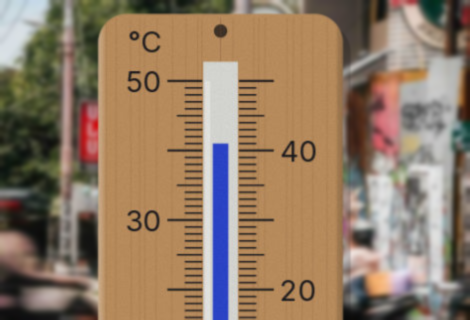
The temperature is {"value": 41, "unit": "°C"}
